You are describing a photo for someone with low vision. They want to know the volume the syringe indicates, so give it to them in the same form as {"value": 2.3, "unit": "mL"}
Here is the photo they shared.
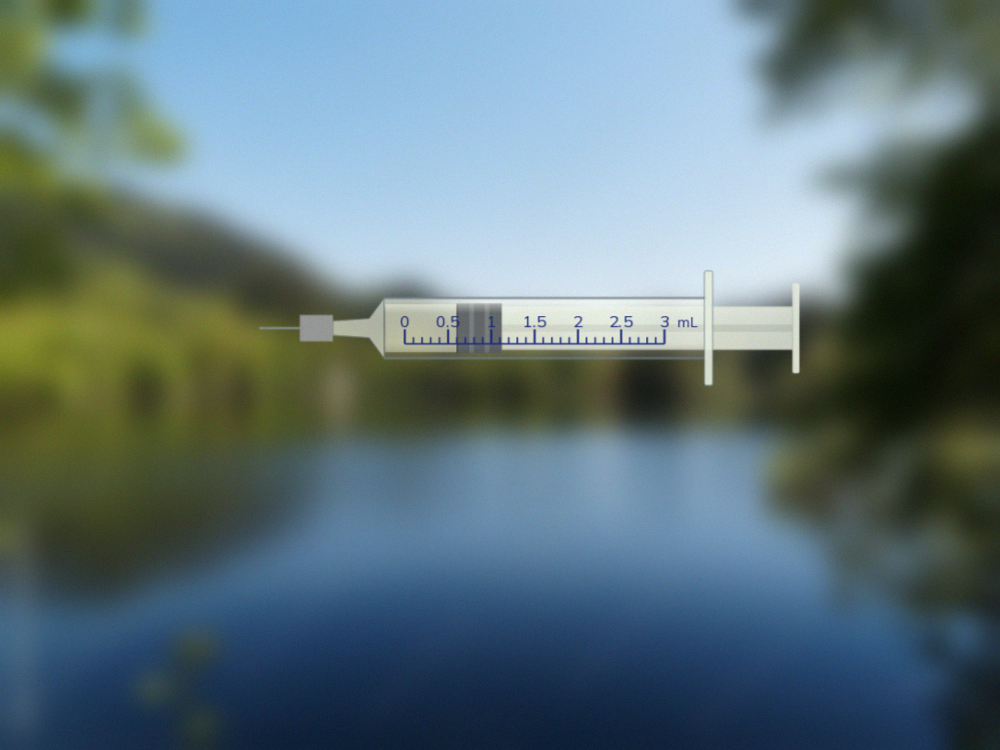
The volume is {"value": 0.6, "unit": "mL"}
